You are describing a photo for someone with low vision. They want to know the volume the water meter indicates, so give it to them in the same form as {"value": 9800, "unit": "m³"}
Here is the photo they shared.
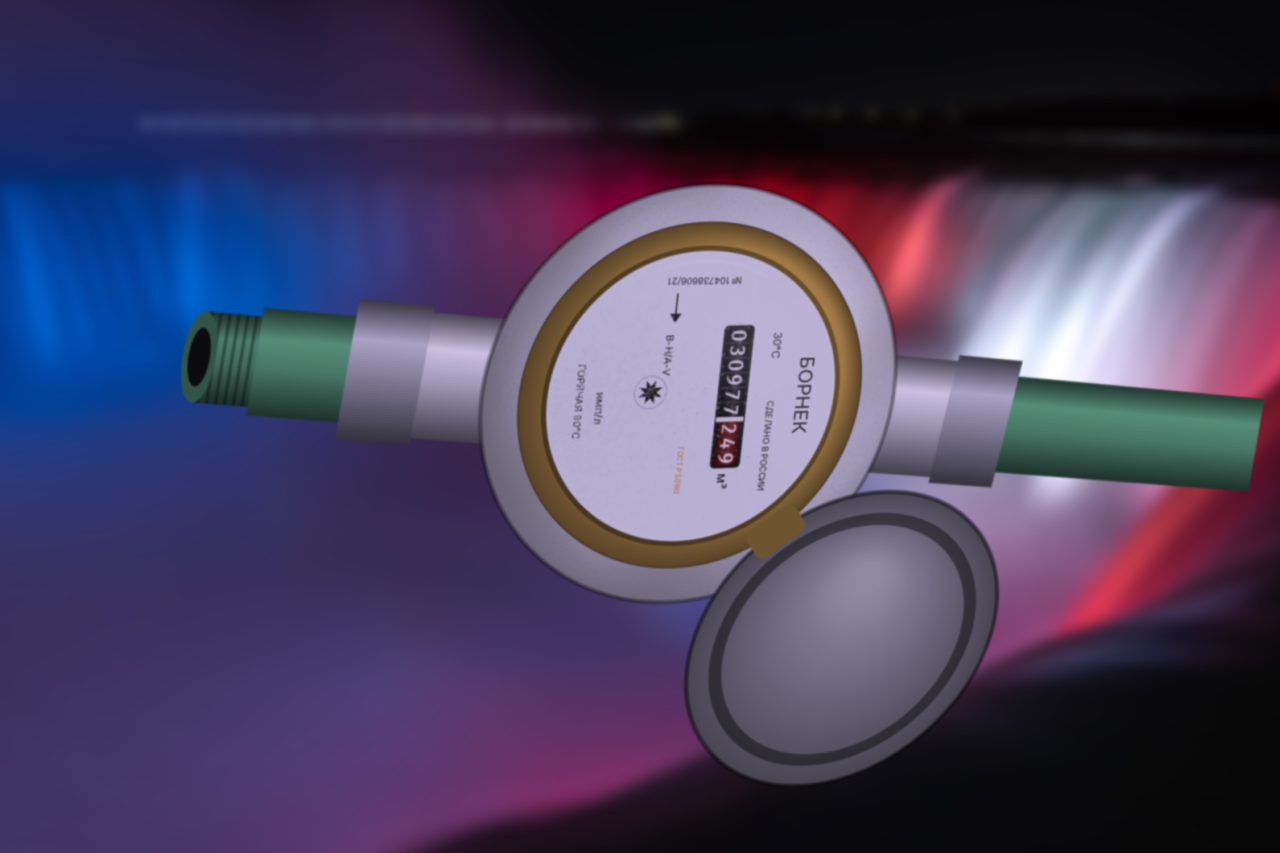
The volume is {"value": 30977.249, "unit": "m³"}
